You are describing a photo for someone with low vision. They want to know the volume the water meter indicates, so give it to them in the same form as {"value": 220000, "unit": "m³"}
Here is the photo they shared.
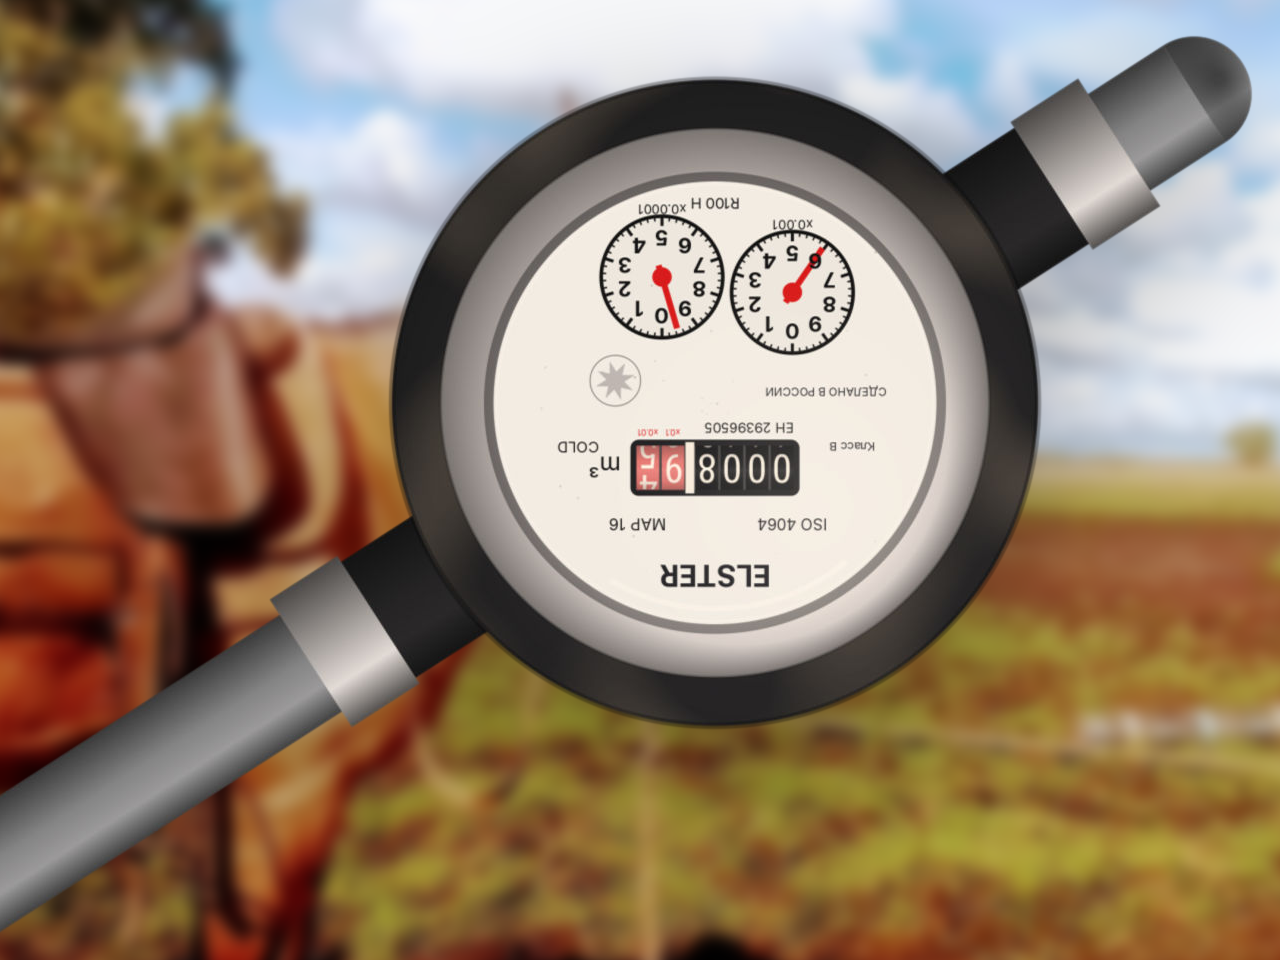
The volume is {"value": 8.9459, "unit": "m³"}
